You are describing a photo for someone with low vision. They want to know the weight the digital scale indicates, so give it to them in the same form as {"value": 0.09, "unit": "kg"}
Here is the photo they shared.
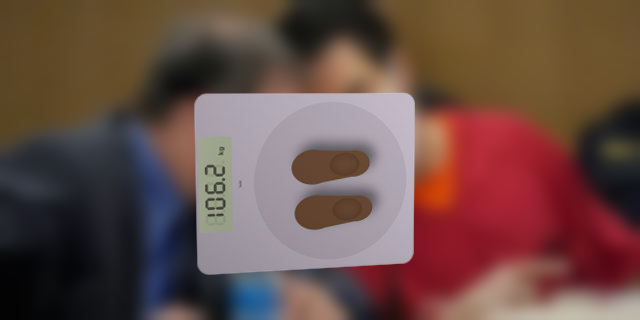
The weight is {"value": 106.2, "unit": "kg"}
